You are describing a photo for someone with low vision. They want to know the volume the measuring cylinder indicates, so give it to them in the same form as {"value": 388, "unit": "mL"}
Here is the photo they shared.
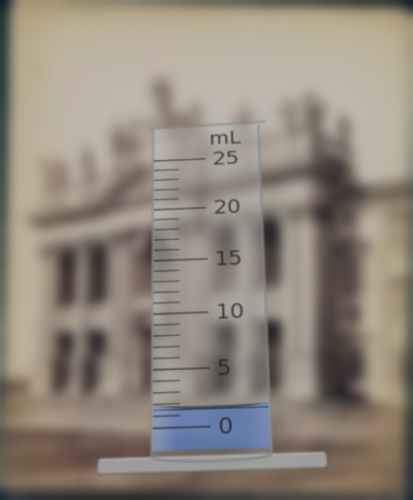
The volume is {"value": 1.5, "unit": "mL"}
